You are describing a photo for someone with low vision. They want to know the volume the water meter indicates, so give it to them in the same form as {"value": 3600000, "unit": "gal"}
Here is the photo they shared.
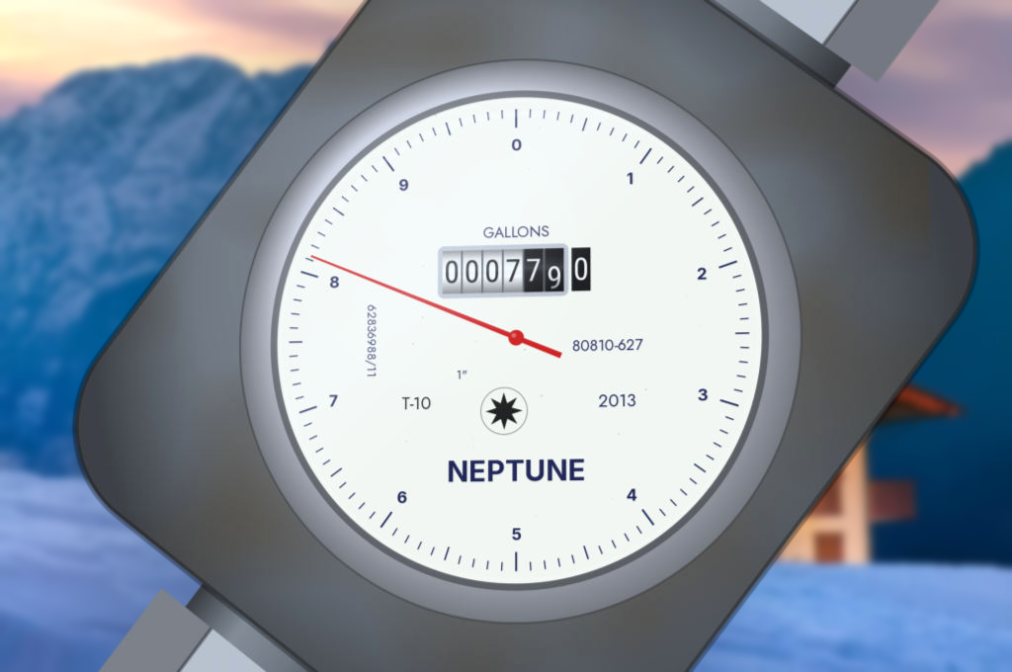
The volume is {"value": 7788.1, "unit": "gal"}
